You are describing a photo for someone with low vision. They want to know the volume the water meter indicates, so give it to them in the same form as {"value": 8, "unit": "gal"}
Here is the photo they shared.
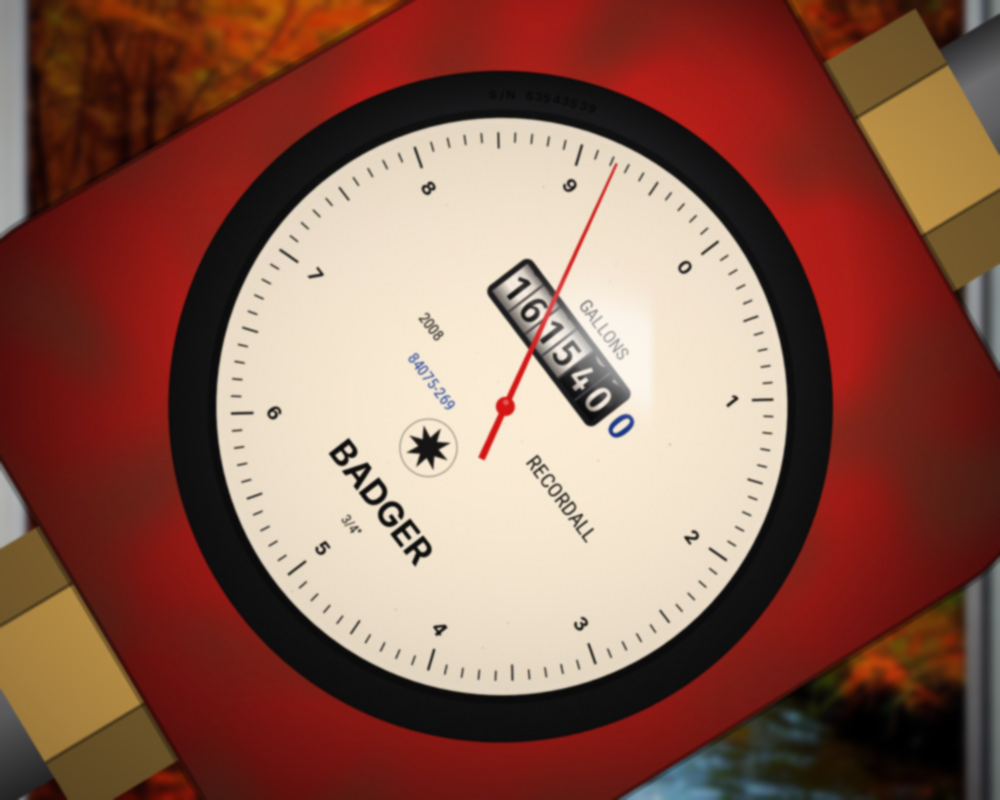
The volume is {"value": 1615399.2, "unit": "gal"}
